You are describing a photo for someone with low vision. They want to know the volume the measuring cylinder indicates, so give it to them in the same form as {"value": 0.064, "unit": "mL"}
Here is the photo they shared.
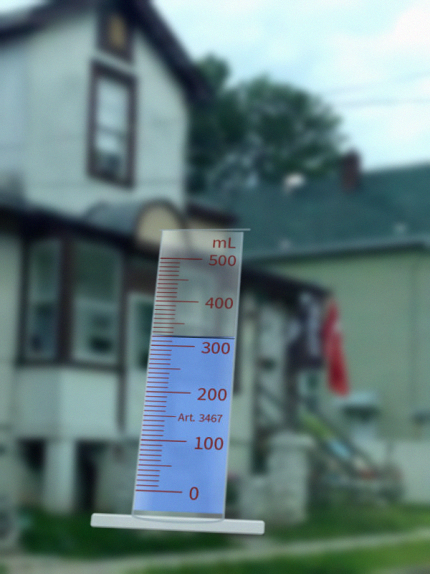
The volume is {"value": 320, "unit": "mL"}
